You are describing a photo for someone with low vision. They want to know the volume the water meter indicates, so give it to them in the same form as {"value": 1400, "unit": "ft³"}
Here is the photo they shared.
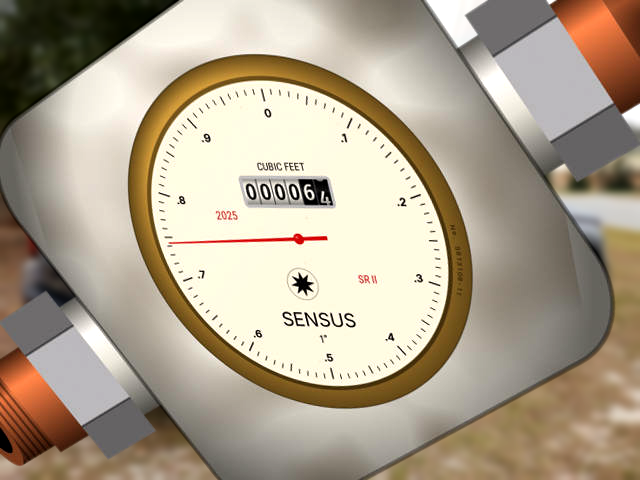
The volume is {"value": 63.74, "unit": "ft³"}
